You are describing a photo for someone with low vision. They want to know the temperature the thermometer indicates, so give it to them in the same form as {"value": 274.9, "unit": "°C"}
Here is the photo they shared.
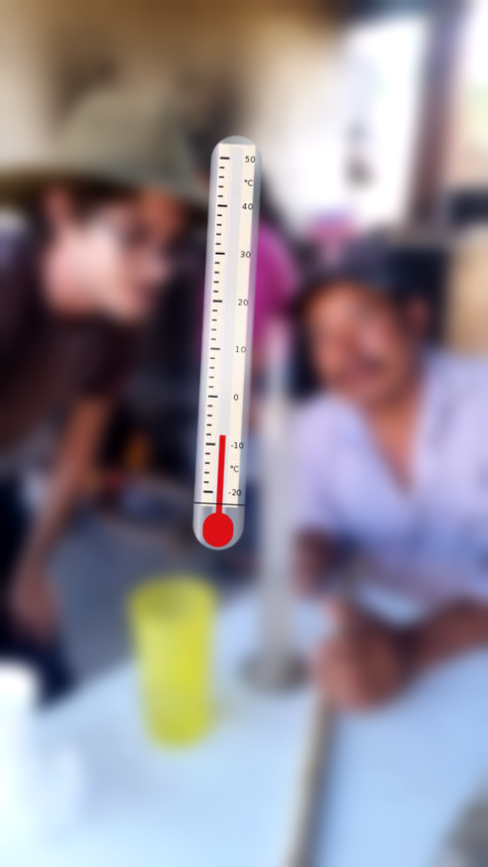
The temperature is {"value": -8, "unit": "°C"}
